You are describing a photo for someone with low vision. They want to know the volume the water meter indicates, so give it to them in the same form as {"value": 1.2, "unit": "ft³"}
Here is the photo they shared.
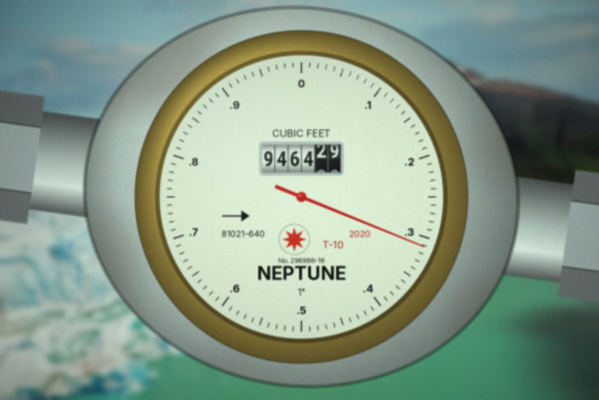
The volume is {"value": 946429.31, "unit": "ft³"}
